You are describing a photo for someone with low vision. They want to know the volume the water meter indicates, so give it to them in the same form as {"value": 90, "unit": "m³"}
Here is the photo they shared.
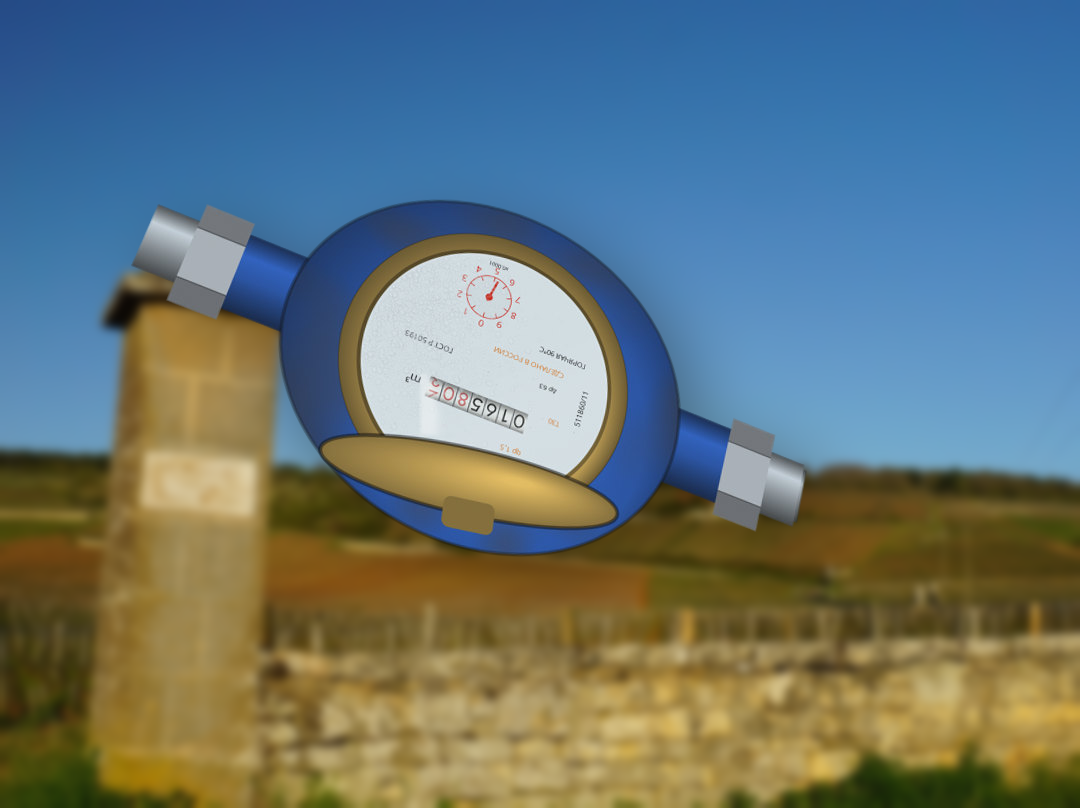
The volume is {"value": 165.8025, "unit": "m³"}
